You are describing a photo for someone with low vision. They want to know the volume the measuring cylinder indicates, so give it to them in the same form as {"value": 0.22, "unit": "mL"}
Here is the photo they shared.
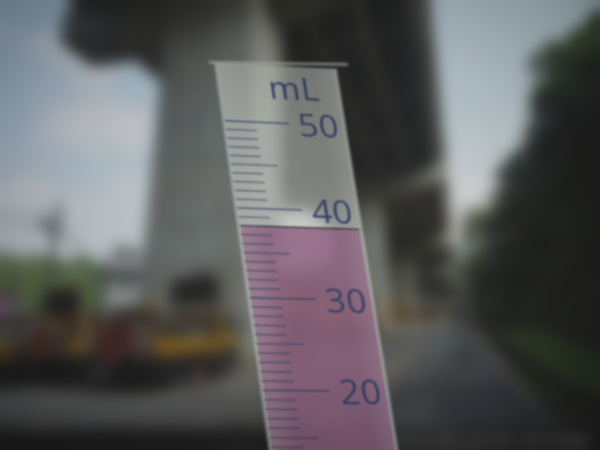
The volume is {"value": 38, "unit": "mL"}
